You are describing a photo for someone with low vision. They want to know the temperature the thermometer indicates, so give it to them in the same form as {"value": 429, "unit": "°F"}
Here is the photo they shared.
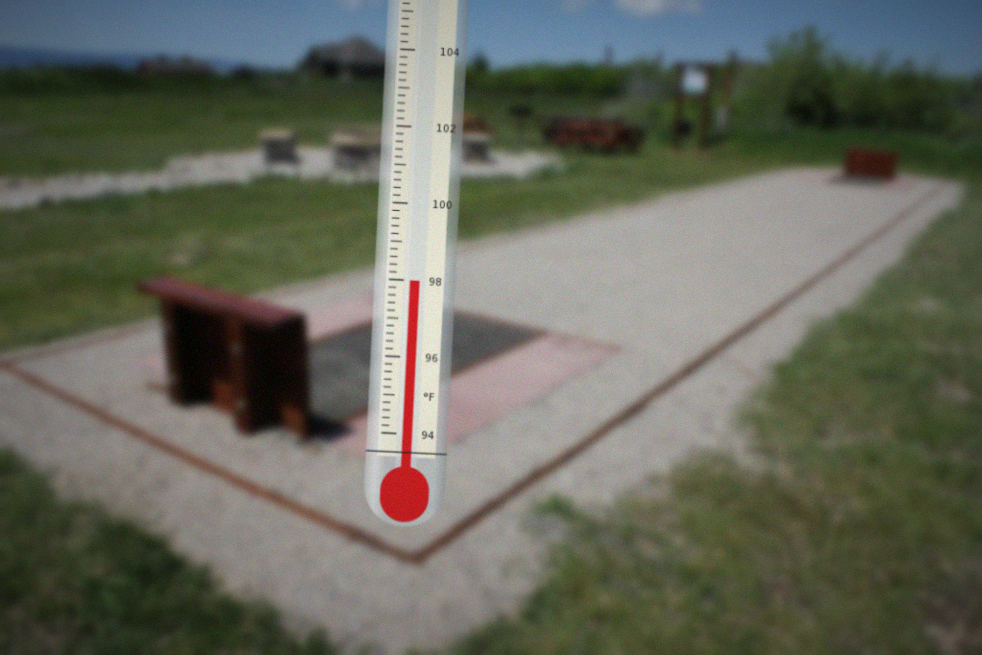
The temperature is {"value": 98, "unit": "°F"}
